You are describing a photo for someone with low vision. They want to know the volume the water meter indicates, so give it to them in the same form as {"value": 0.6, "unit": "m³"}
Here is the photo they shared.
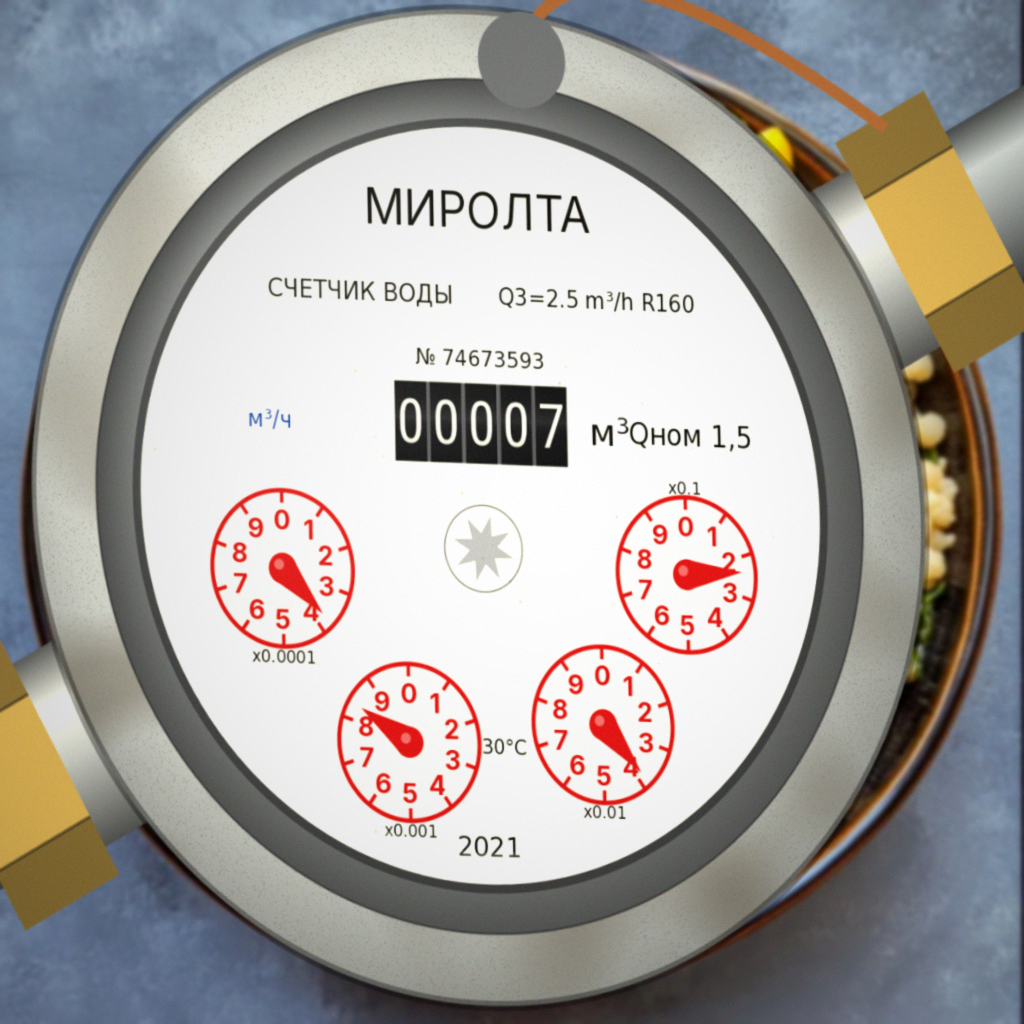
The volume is {"value": 7.2383, "unit": "m³"}
